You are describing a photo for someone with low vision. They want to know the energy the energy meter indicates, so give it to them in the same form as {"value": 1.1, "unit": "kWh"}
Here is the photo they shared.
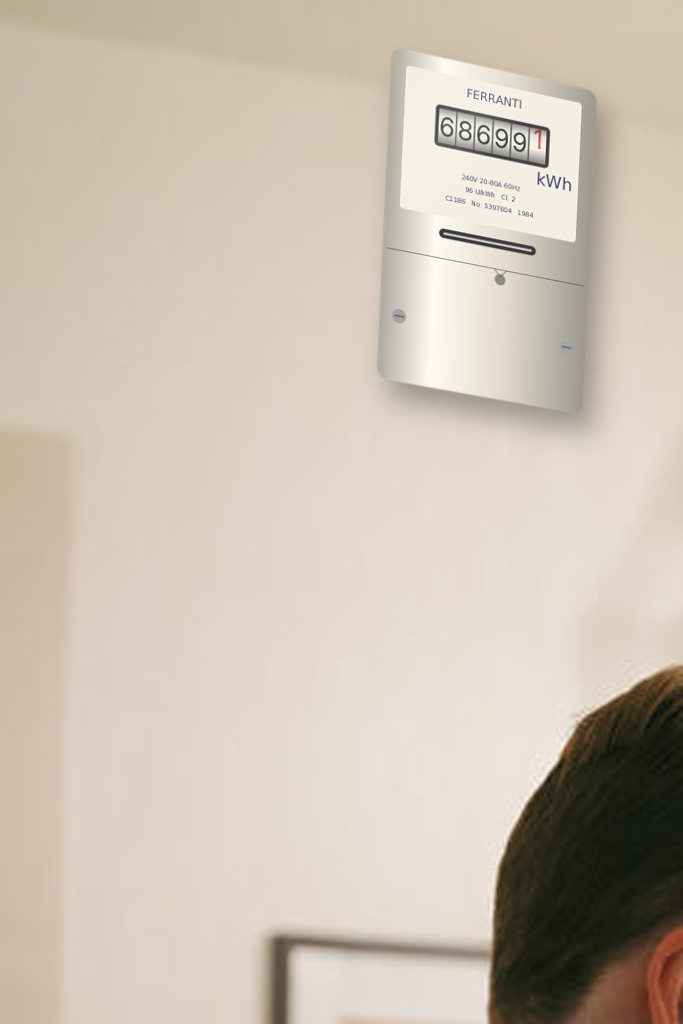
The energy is {"value": 68699.1, "unit": "kWh"}
